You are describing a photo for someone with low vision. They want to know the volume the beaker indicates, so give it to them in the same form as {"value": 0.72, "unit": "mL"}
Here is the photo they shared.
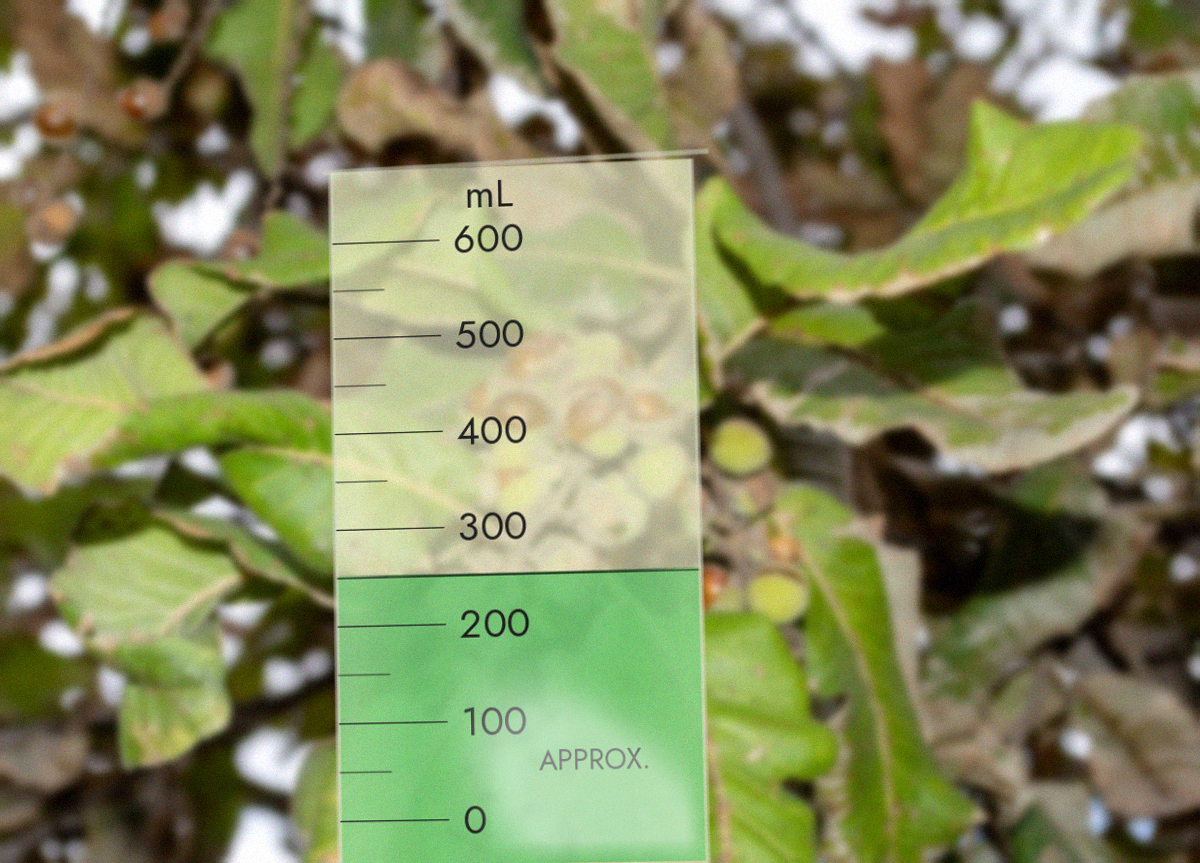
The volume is {"value": 250, "unit": "mL"}
